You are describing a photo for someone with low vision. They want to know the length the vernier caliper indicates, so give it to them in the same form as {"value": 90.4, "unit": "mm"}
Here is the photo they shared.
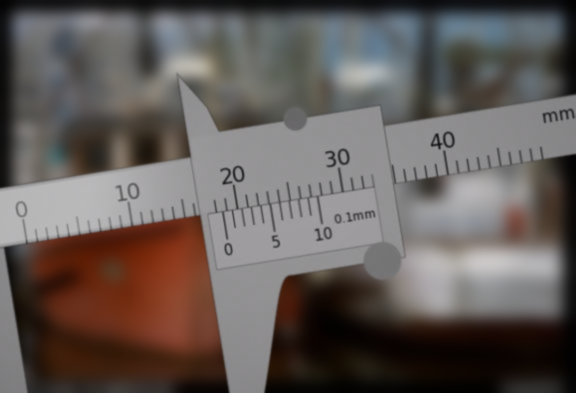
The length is {"value": 18.6, "unit": "mm"}
